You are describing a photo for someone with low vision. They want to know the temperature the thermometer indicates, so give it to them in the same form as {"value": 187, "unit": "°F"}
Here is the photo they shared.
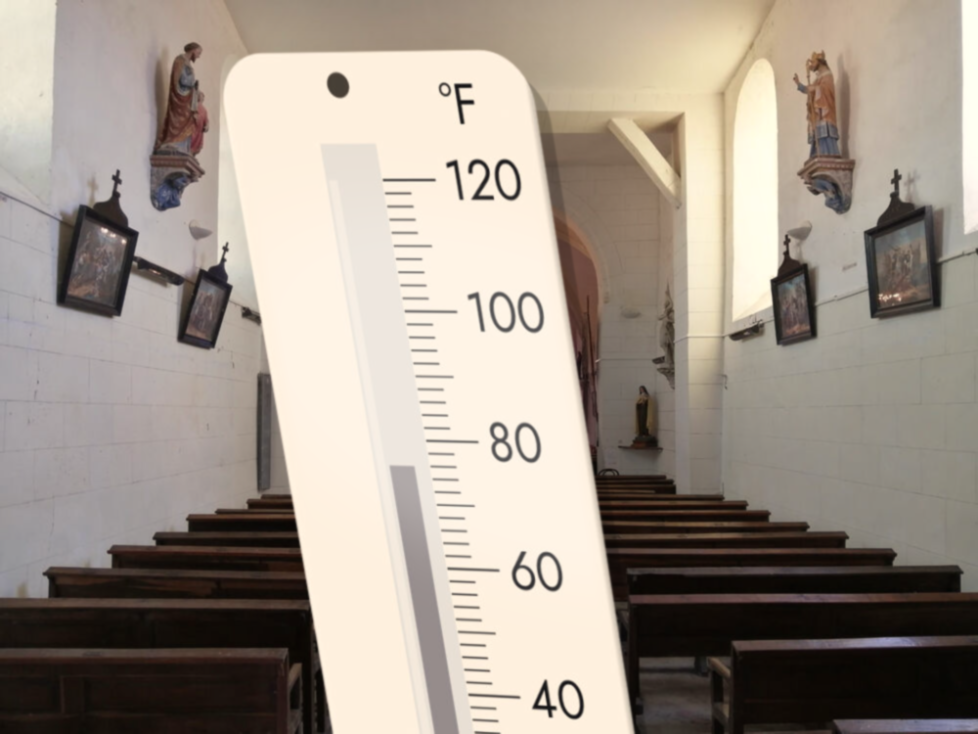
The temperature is {"value": 76, "unit": "°F"}
